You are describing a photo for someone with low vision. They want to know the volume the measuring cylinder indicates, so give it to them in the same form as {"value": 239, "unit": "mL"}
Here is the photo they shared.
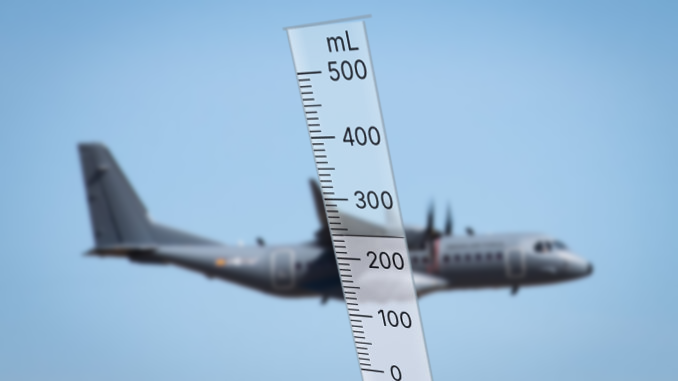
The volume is {"value": 240, "unit": "mL"}
